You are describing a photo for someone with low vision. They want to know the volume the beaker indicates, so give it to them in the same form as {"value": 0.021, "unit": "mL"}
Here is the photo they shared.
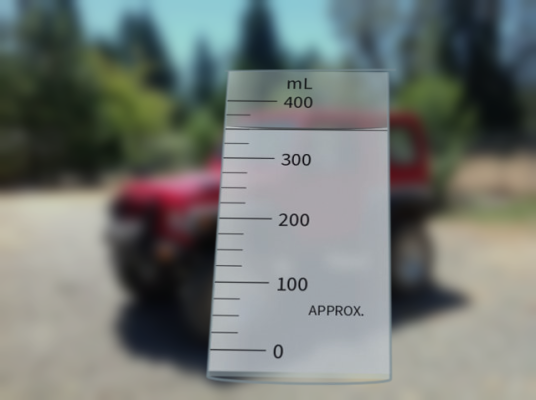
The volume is {"value": 350, "unit": "mL"}
